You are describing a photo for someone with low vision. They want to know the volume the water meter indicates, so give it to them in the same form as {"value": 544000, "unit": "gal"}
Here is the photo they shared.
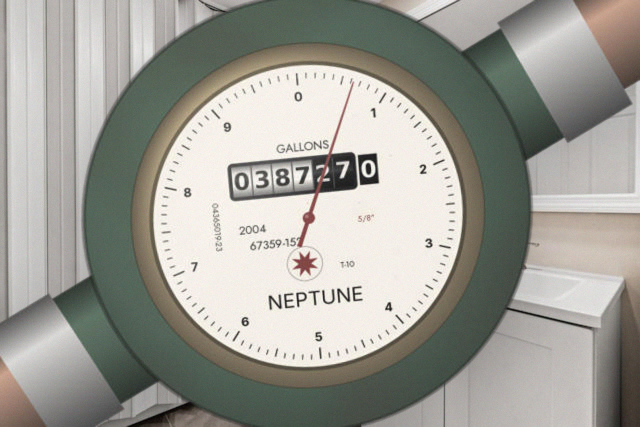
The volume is {"value": 387270.6, "unit": "gal"}
